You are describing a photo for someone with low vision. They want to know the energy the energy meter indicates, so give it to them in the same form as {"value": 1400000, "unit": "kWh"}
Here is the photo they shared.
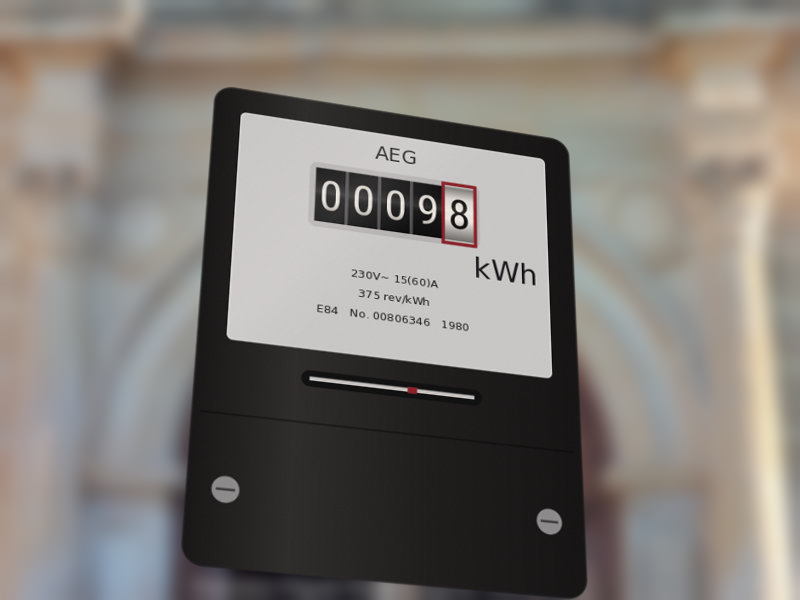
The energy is {"value": 9.8, "unit": "kWh"}
